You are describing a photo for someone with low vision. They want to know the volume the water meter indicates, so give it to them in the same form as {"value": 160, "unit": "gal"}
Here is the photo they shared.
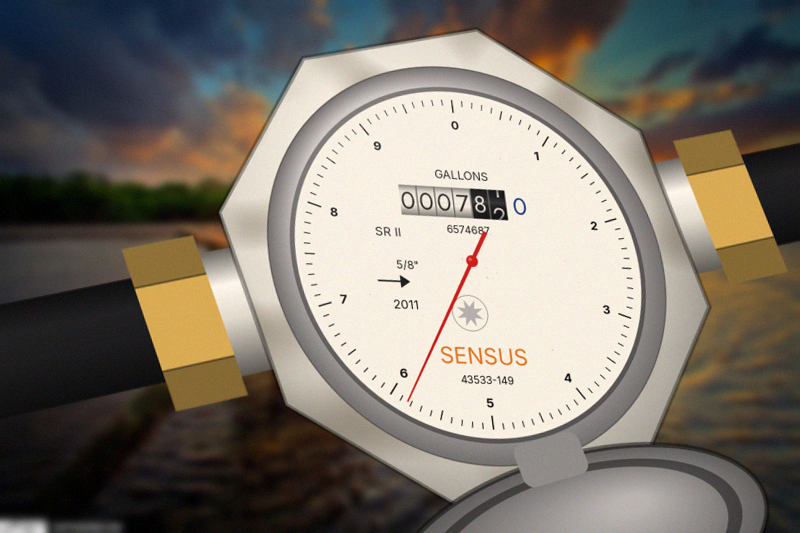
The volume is {"value": 7815.8, "unit": "gal"}
